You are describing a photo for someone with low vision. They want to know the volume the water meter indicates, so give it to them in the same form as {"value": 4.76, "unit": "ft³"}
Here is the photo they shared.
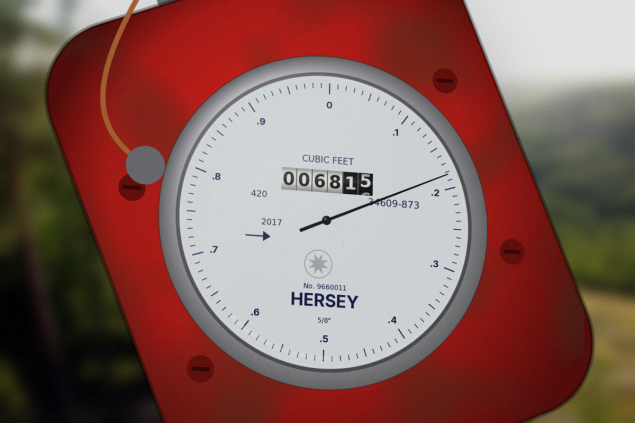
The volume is {"value": 6815.18, "unit": "ft³"}
